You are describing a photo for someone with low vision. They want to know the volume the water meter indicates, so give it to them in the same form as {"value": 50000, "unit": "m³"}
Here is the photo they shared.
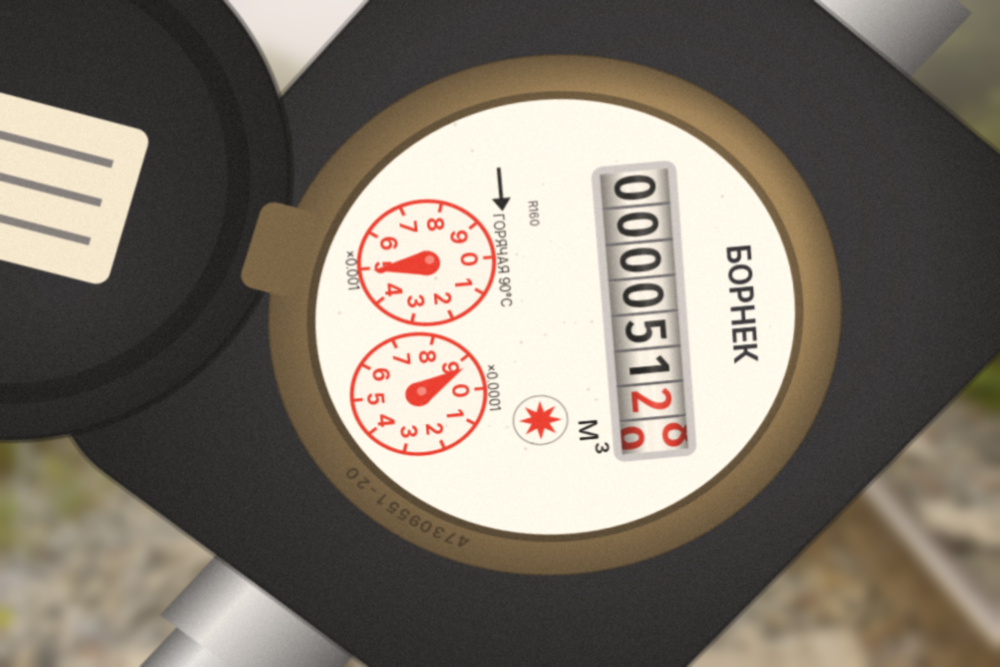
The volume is {"value": 51.2849, "unit": "m³"}
